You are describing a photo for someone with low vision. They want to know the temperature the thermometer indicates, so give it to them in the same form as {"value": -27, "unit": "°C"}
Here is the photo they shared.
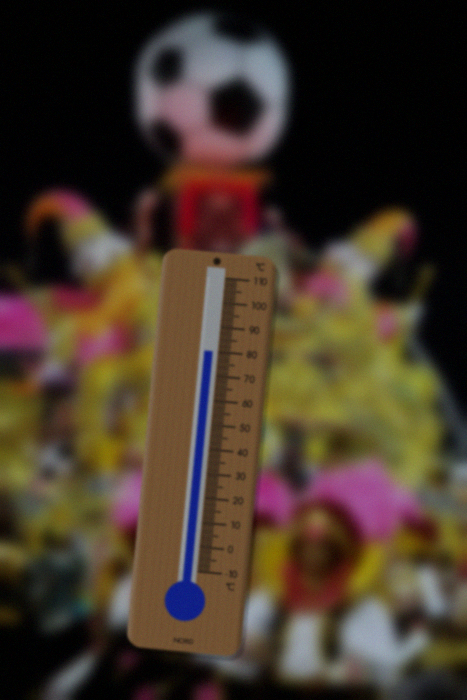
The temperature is {"value": 80, "unit": "°C"}
